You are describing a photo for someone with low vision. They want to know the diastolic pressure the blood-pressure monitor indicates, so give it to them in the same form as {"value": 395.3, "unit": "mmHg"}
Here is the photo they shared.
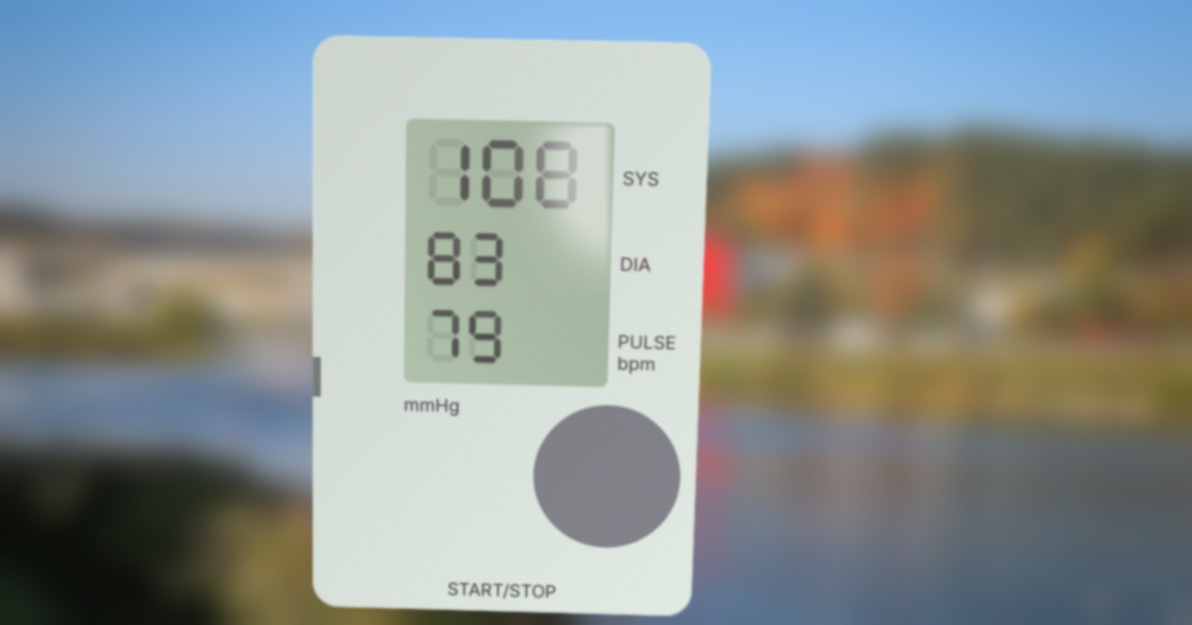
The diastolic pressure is {"value": 83, "unit": "mmHg"}
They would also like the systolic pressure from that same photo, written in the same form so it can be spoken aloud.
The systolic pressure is {"value": 108, "unit": "mmHg"}
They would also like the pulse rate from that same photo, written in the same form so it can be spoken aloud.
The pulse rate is {"value": 79, "unit": "bpm"}
